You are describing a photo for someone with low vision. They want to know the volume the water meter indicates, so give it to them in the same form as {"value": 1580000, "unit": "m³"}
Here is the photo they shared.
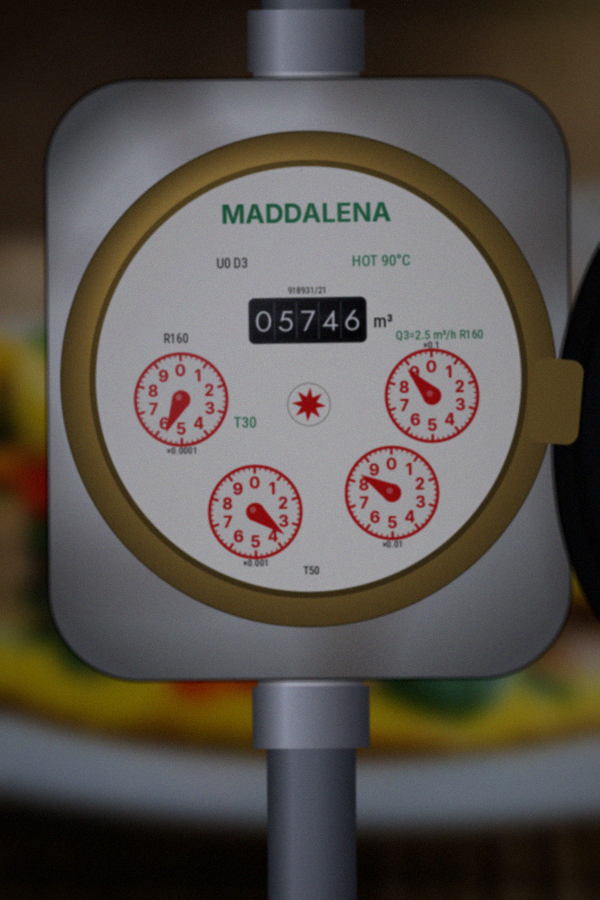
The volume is {"value": 5746.8835, "unit": "m³"}
